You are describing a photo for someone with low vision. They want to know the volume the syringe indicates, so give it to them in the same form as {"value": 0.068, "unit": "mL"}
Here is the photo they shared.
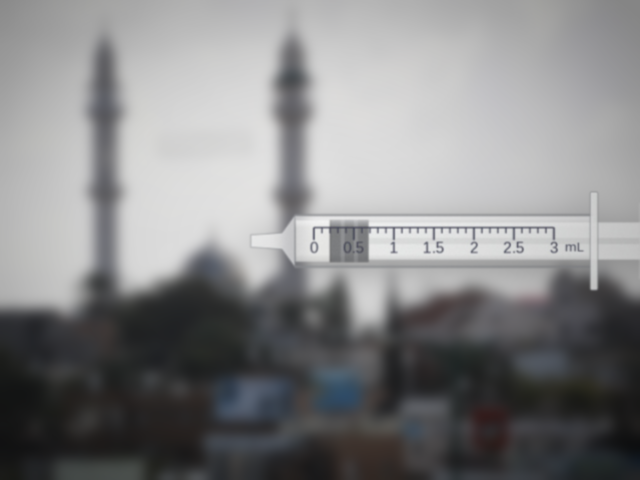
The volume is {"value": 0.2, "unit": "mL"}
